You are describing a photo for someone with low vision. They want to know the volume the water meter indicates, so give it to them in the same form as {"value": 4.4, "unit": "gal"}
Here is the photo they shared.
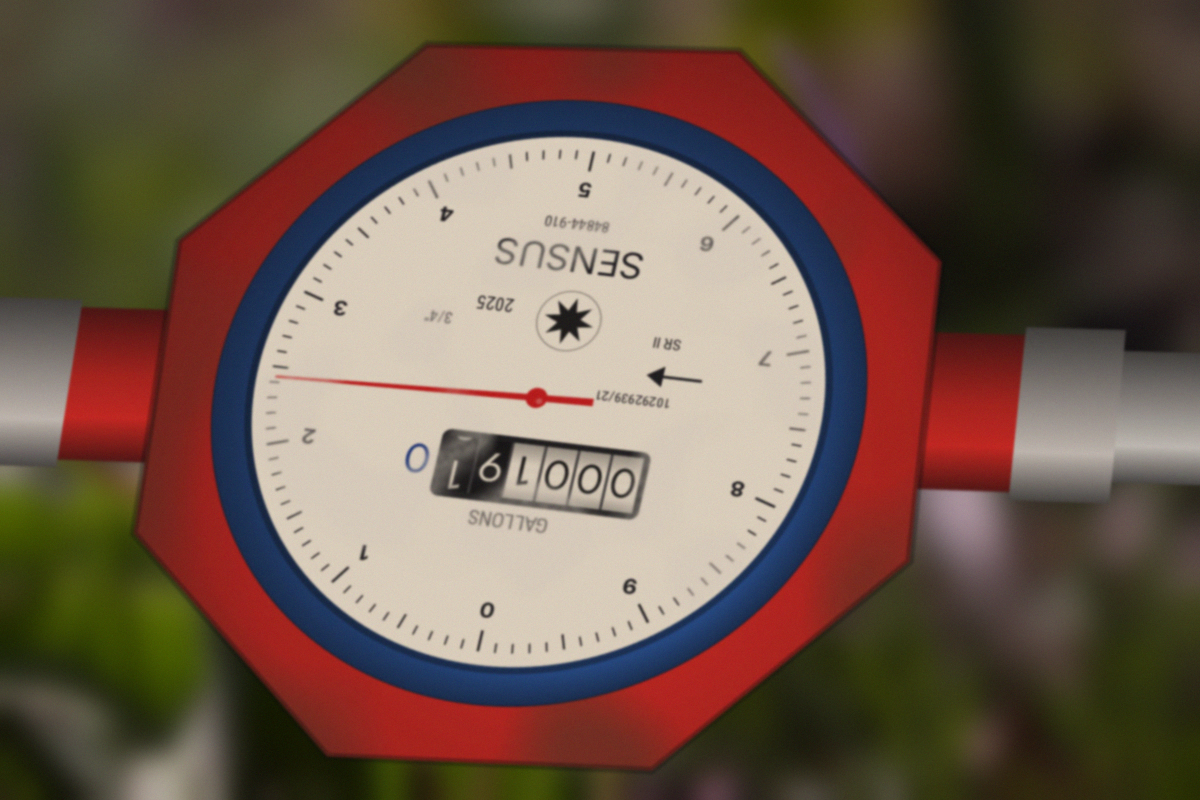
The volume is {"value": 1912.4, "unit": "gal"}
